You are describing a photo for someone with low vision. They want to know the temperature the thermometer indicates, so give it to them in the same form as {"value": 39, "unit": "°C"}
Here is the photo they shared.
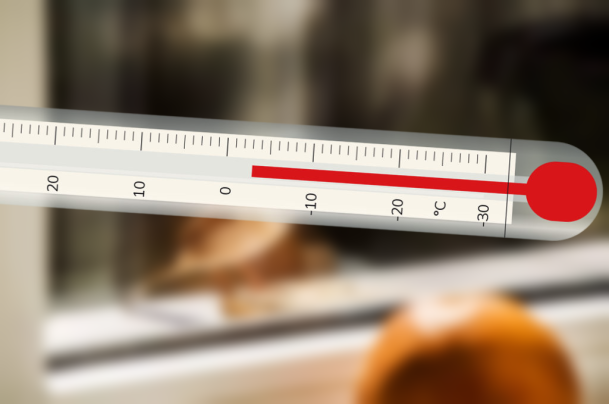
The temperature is {"value": -3, "unit": "°C"}
